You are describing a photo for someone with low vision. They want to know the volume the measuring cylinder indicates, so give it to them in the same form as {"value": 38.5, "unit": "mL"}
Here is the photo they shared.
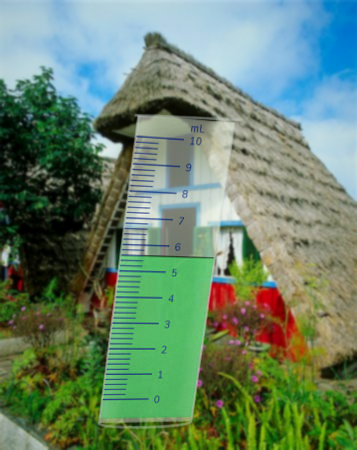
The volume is {"value": 5.6, "unit": "mL"}
